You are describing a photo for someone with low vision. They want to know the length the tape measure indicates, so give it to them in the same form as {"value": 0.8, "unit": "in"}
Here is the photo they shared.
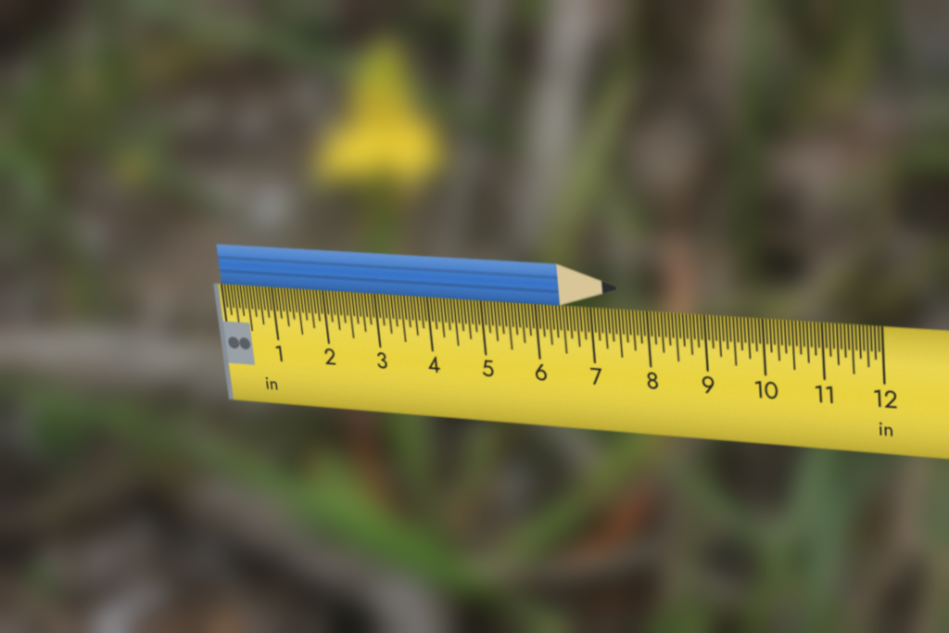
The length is {"value": 7.5, "unit": "in"}
